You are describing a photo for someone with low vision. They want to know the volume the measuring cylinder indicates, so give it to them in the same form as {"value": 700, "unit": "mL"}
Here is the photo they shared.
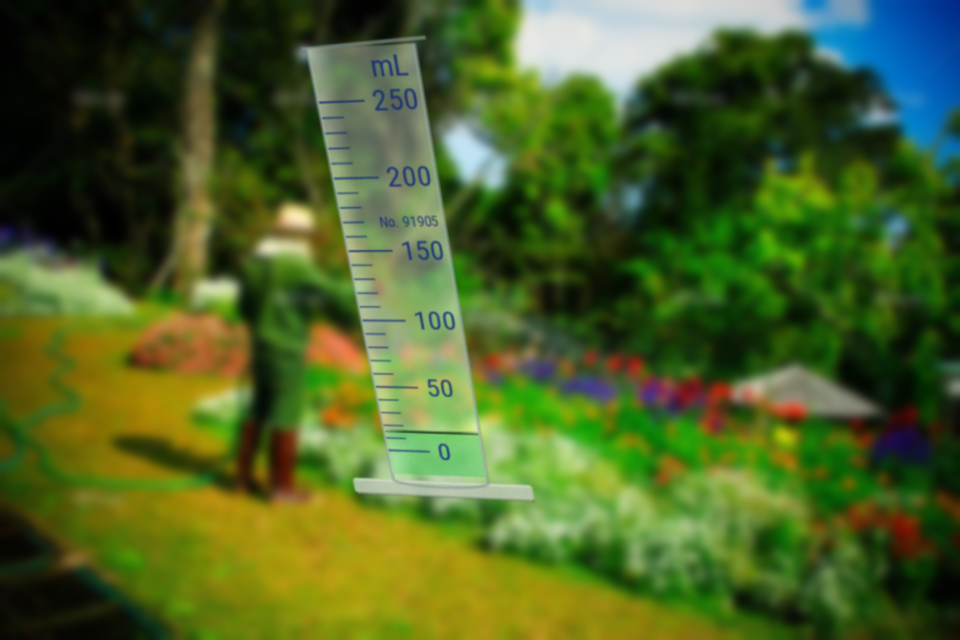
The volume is {"value": 15, "unit": "mL"}
